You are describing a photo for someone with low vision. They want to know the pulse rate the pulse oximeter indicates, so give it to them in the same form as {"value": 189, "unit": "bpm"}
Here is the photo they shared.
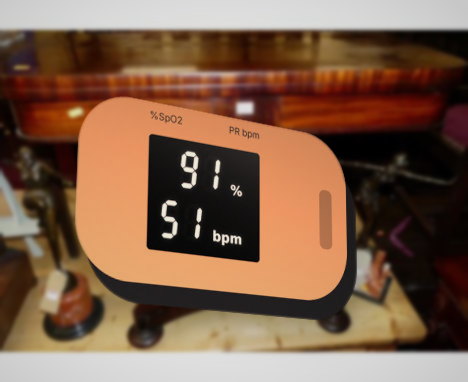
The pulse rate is {"value": 51, "unit": "bpm"}
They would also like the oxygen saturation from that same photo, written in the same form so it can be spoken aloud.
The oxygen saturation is {"value": 91, "unit": "%"}
